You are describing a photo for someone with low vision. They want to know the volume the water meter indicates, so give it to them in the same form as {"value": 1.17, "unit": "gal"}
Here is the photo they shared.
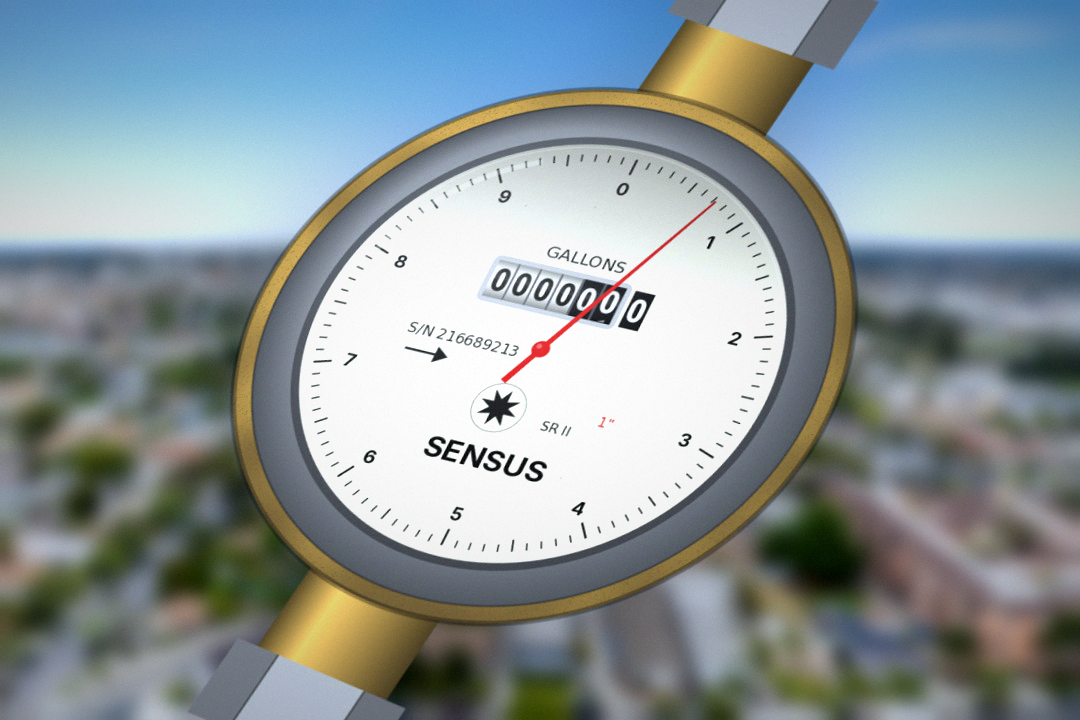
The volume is {"value": 0.7, "unit": "gal"}
